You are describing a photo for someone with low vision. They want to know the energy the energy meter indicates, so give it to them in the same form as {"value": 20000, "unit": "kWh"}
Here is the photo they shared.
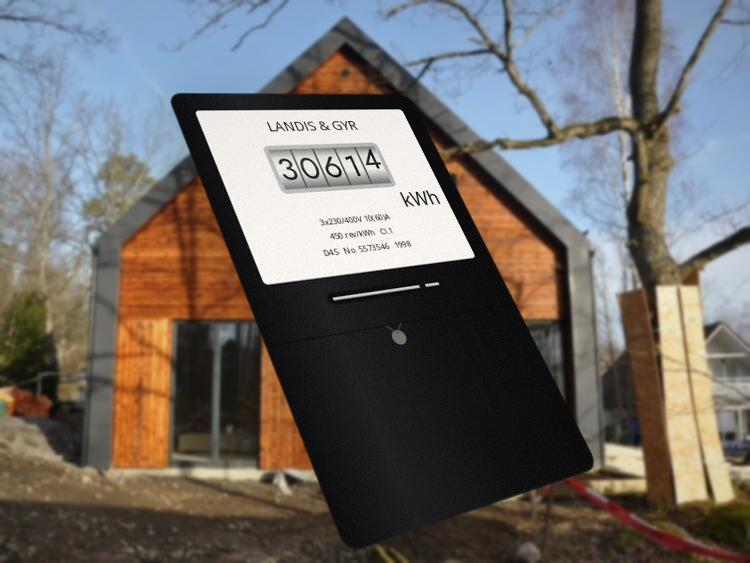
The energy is {"value": 30614, "unit": "kWh"}
